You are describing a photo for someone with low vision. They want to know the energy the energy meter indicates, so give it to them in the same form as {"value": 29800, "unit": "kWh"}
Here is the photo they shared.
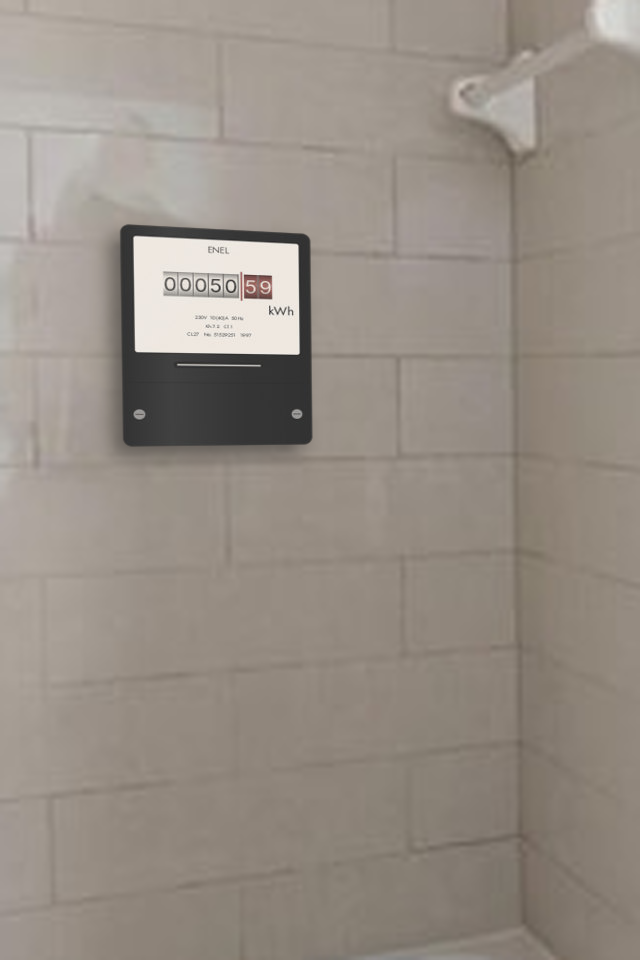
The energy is {"value": 50.59, "unit": "kWh"}
